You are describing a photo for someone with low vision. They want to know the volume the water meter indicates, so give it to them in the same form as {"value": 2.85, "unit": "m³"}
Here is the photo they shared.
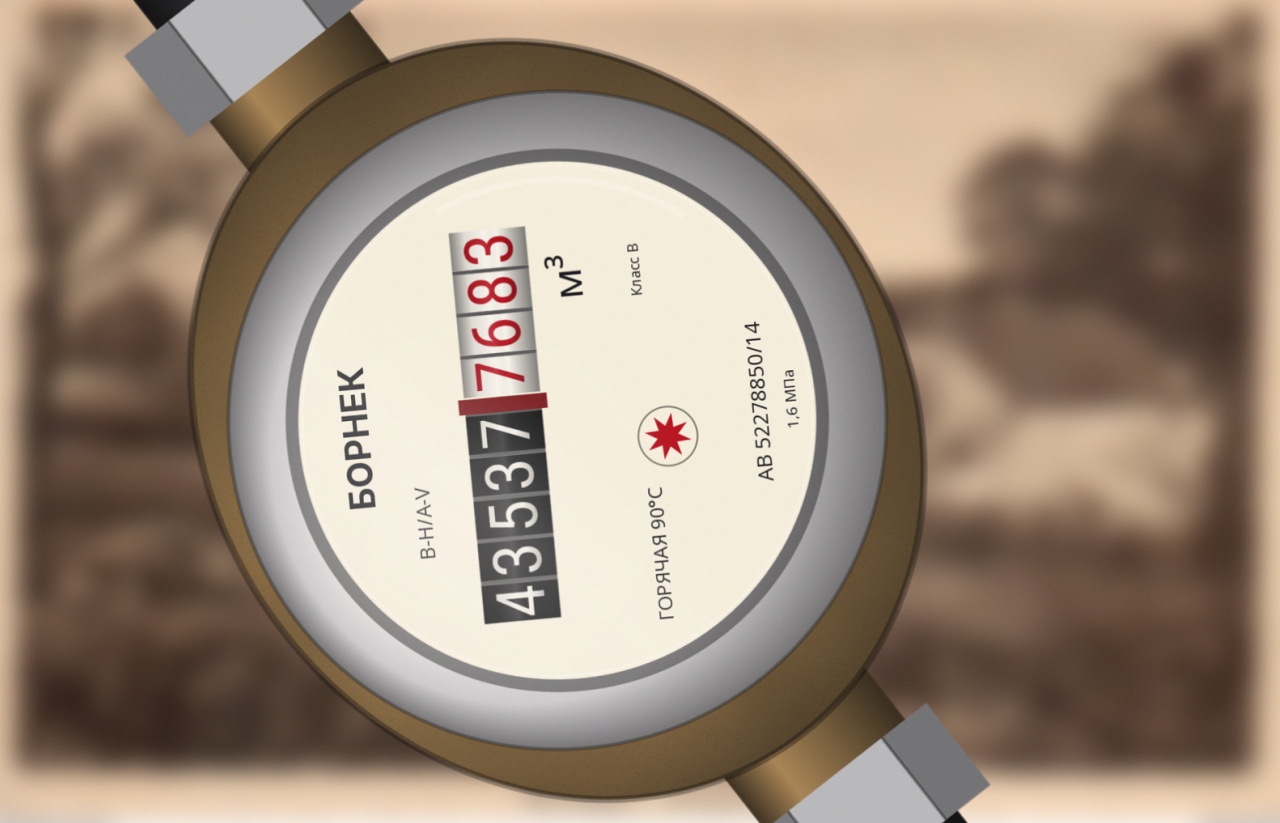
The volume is {"value": 43537.7683, "unit": "m³"}
